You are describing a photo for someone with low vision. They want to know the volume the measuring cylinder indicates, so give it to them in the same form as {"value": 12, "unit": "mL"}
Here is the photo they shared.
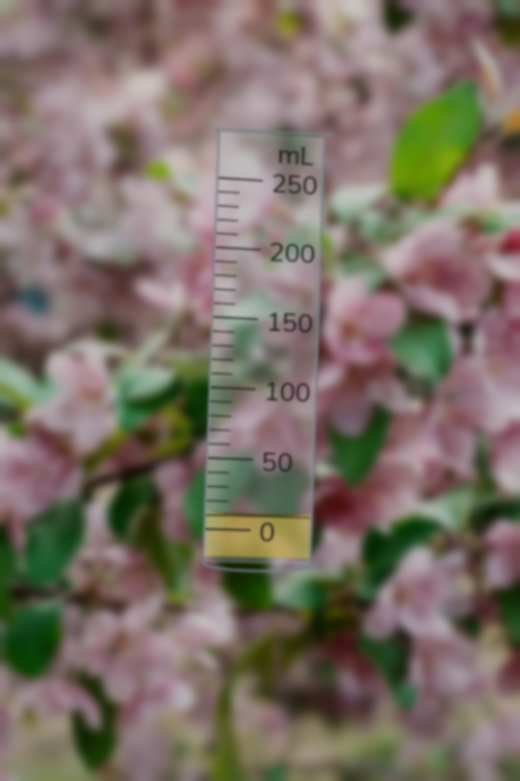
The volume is {"value": 10, "unit": "mL"}
